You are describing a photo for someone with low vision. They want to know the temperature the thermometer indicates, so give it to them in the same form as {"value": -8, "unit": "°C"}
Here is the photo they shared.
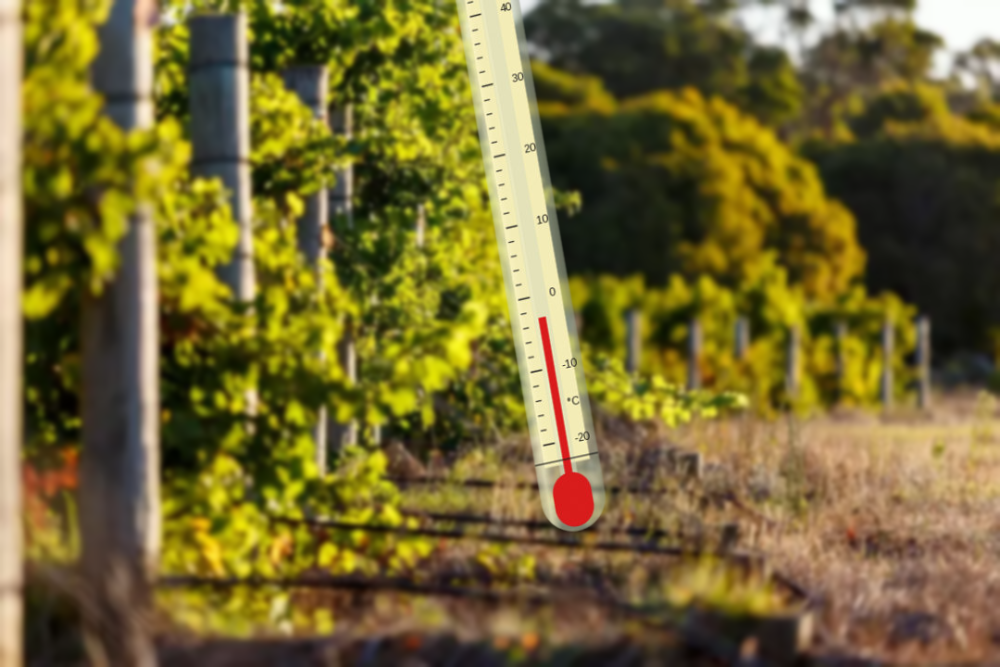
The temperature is {"value": -3, "unit": "°C"}
